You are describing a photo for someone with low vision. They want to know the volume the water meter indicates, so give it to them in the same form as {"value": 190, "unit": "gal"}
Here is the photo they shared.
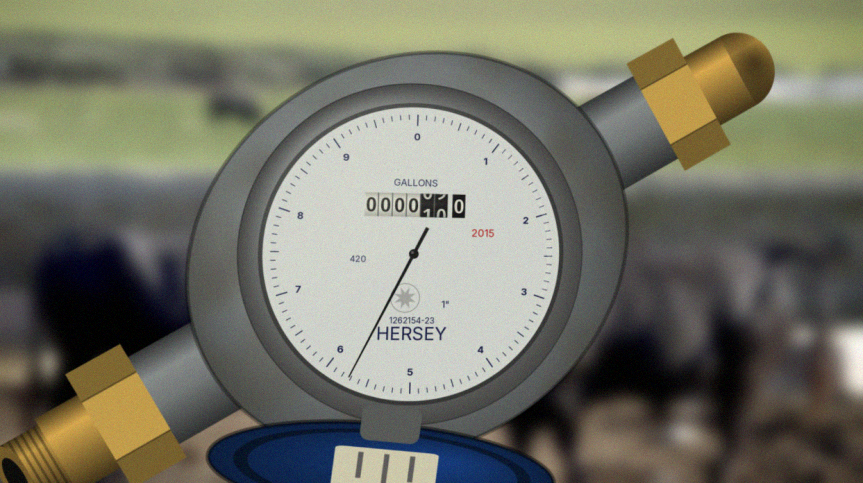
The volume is {"value": 95.7, "unit": "gal"}
